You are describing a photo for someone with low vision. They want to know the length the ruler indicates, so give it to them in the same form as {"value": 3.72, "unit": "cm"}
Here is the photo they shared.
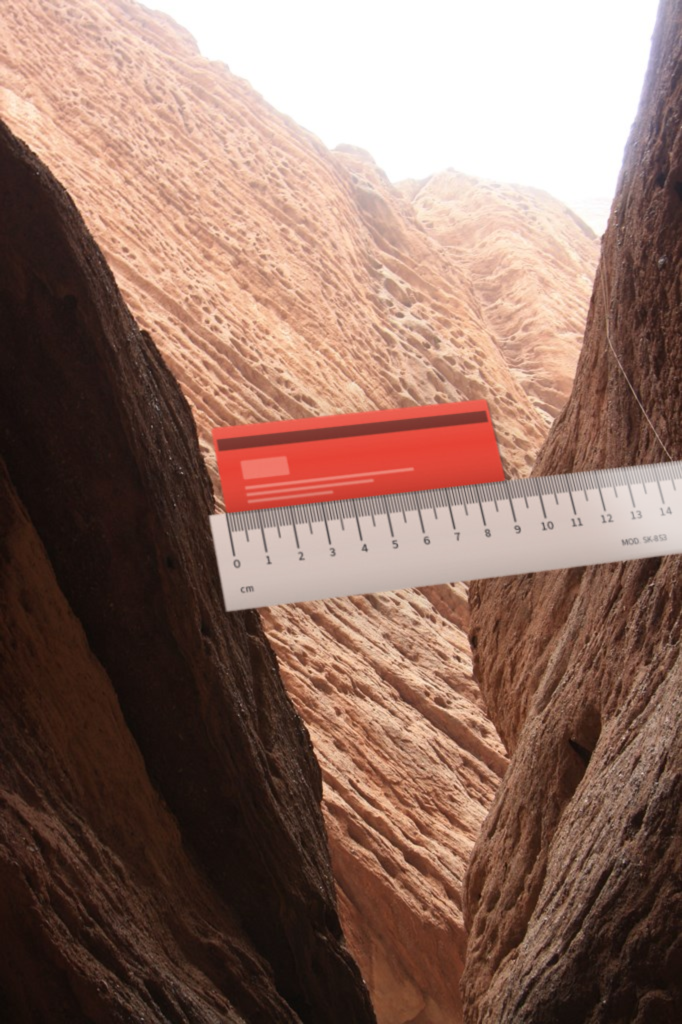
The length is {"value": 9, "unit": "cm"}
